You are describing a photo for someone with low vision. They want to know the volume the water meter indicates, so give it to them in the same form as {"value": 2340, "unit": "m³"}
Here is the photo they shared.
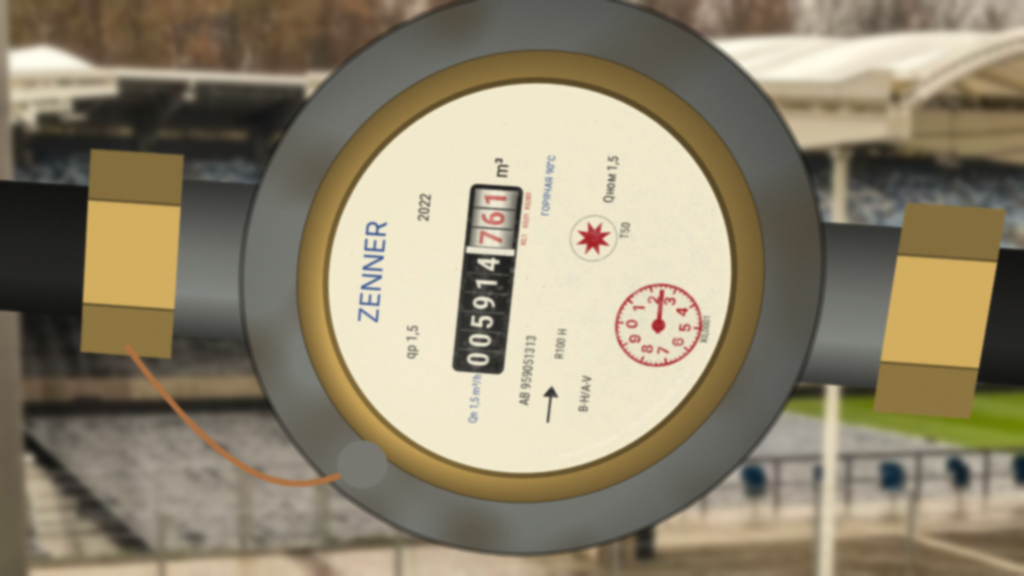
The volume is {"value": 5914.7612, "unit": "m³"}
